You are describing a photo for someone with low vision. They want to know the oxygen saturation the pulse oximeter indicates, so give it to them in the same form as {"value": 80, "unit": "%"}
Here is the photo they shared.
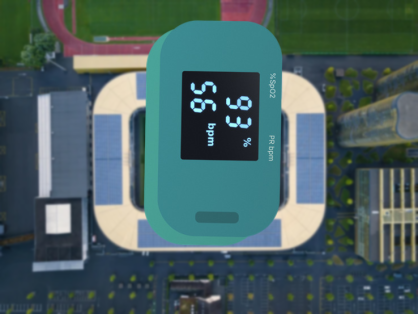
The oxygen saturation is {"value": 93, "unit": "%"}
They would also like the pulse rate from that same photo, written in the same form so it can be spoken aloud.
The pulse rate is {"value": 56, "unit": "bpm"}
